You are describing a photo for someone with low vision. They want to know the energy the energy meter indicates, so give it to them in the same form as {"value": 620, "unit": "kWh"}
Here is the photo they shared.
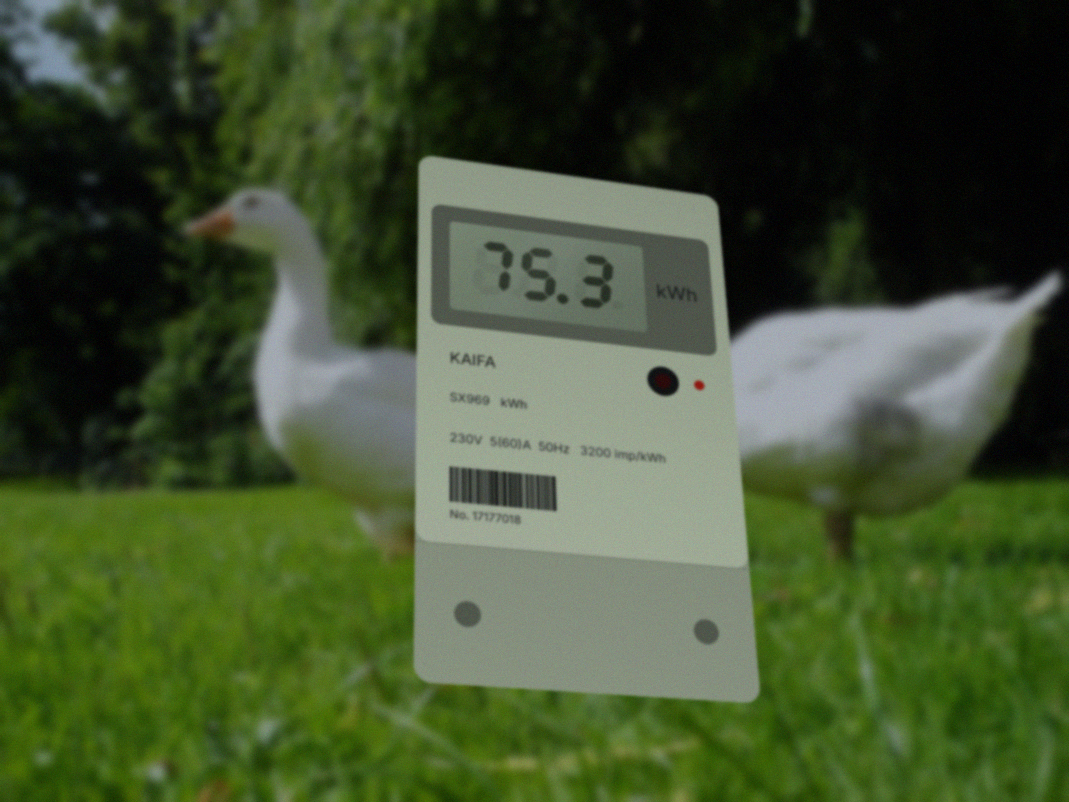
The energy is {"value": 75.3, "unit": "kWh"}
